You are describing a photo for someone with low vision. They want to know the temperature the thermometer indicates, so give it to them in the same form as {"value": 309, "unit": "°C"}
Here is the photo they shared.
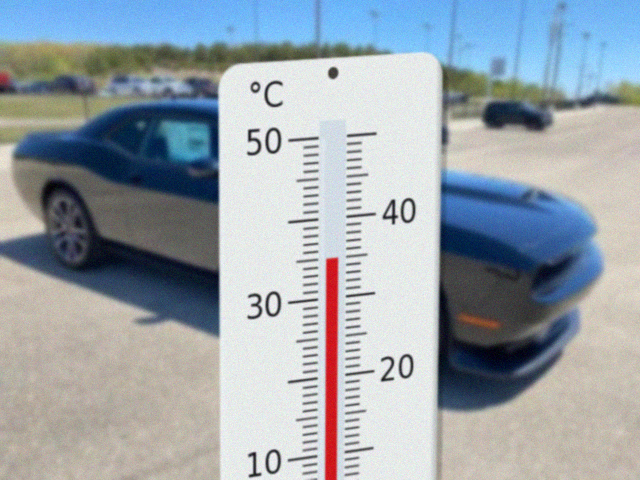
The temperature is {"value": 35, "unit": "°C"}
